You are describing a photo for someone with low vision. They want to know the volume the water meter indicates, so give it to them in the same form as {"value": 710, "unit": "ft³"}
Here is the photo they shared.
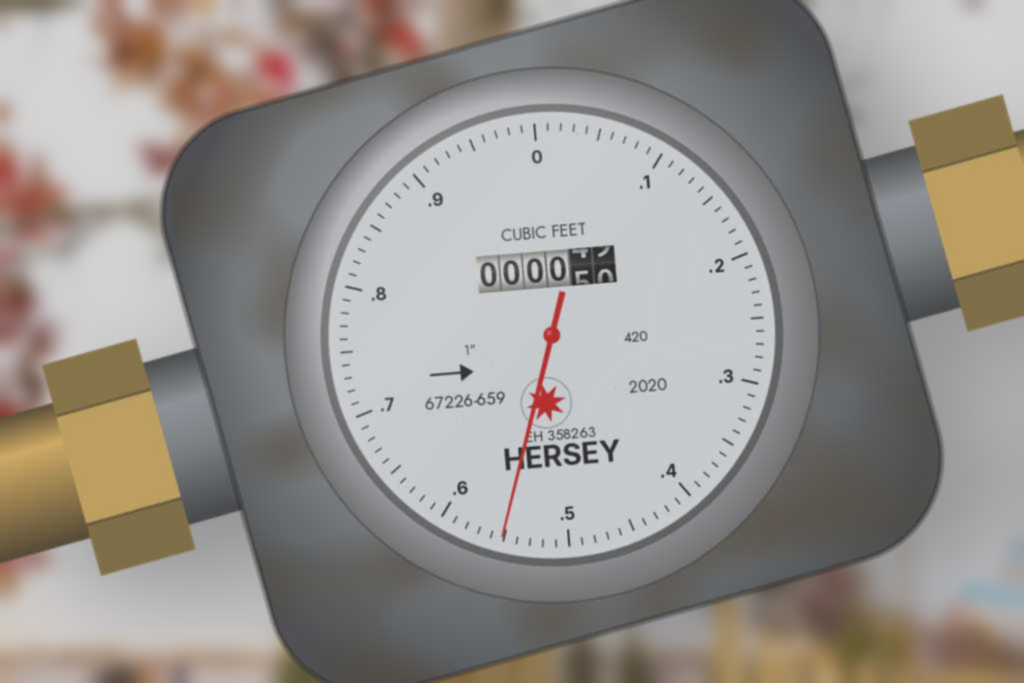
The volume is {"value": 49.55, "unit": "ft³"}
